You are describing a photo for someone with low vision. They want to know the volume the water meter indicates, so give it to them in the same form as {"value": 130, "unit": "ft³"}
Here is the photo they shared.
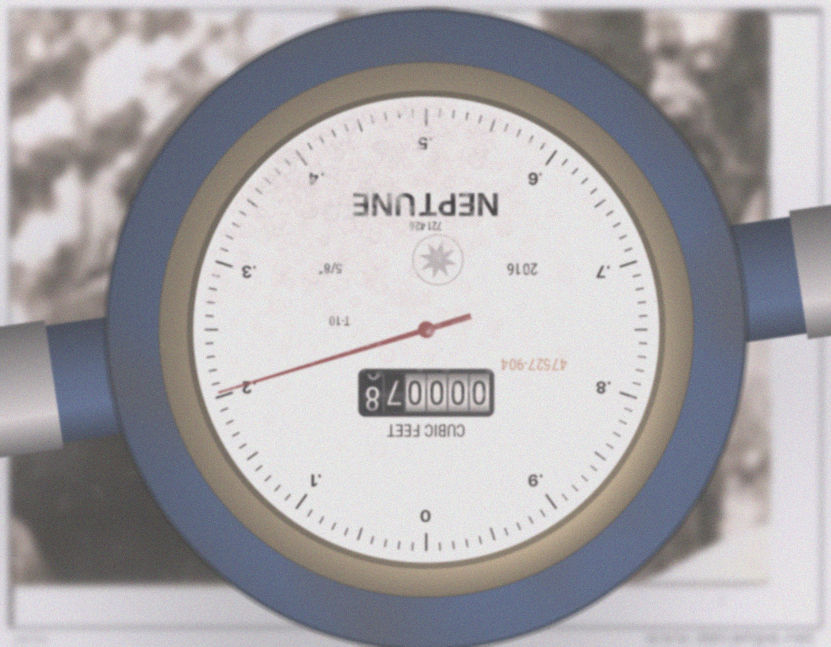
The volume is {"value": 78.20, "unit": "ft³"}
